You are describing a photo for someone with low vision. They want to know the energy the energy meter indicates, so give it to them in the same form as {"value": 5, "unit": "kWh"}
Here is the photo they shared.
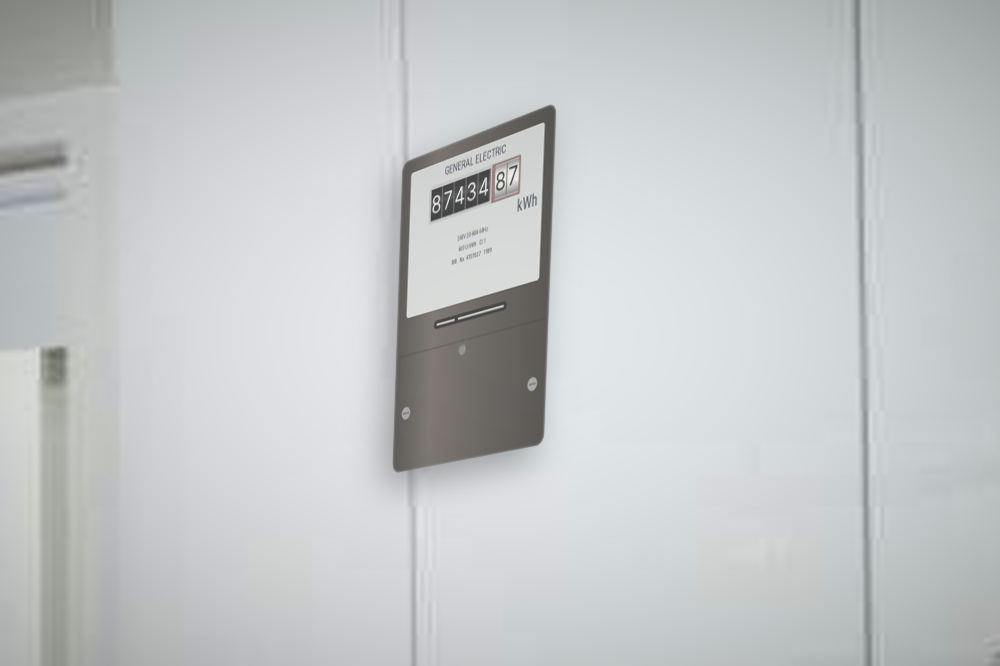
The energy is {"value": 87434.87, "unit": "kWh"}
